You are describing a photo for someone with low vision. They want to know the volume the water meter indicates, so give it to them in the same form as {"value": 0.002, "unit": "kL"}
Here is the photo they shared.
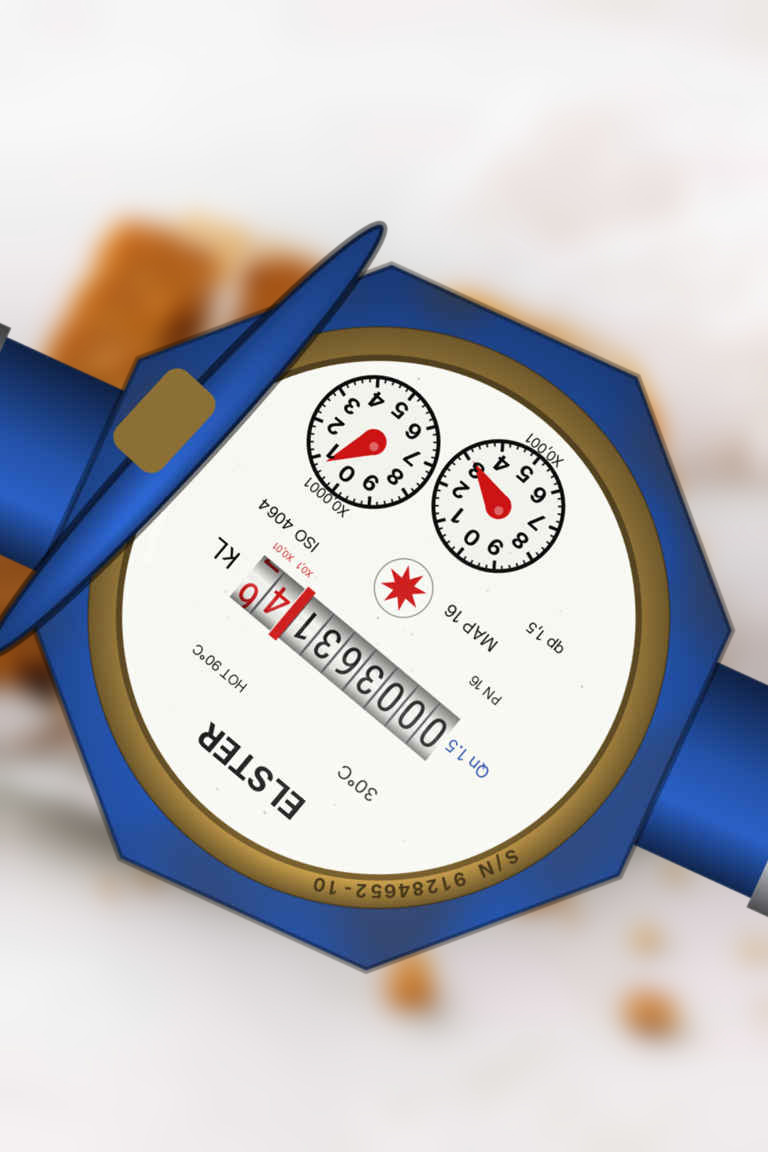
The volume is {"value": 3631.4630, "unit": "kL"}
